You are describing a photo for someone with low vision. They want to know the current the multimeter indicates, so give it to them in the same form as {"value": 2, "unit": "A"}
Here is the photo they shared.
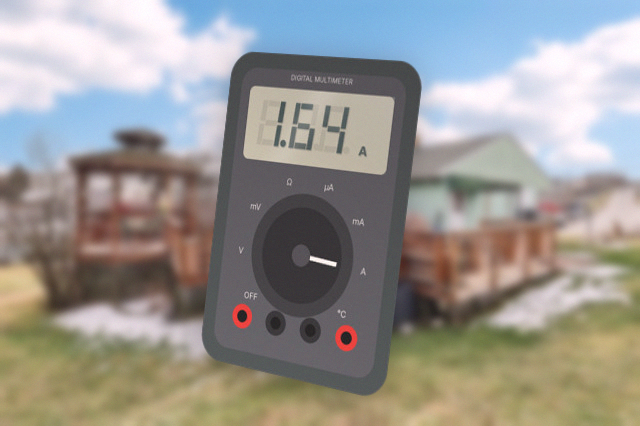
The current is {"value": 1.64, "unit": "A"}
